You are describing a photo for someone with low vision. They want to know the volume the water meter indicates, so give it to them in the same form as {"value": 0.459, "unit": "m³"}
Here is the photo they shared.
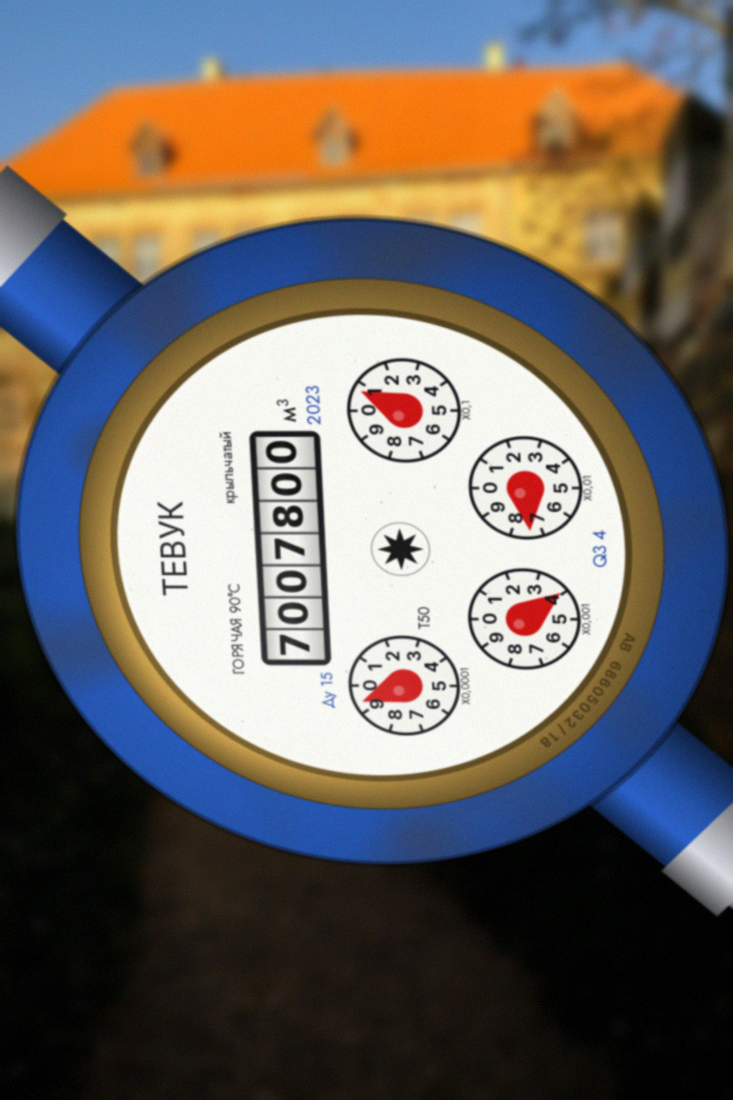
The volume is {"value": 7007800.0739, "unit": "m³"}
